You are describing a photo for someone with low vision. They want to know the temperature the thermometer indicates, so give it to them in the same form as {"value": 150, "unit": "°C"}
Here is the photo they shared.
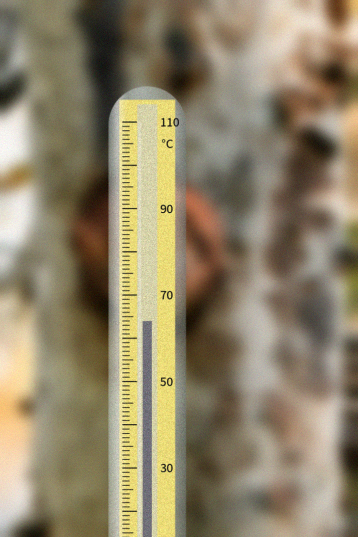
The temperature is {"value": 64, "unit": "°C"}
